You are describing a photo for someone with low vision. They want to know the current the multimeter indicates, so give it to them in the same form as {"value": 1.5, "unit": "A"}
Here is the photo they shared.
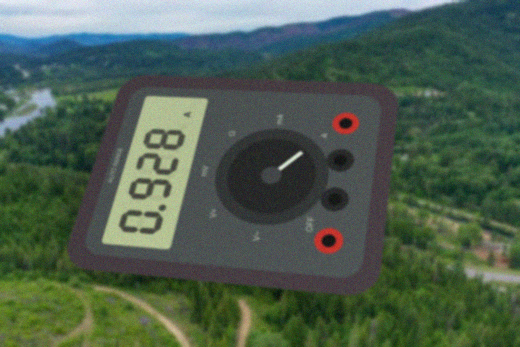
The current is {"value": 0.928, "unit": "A"}
